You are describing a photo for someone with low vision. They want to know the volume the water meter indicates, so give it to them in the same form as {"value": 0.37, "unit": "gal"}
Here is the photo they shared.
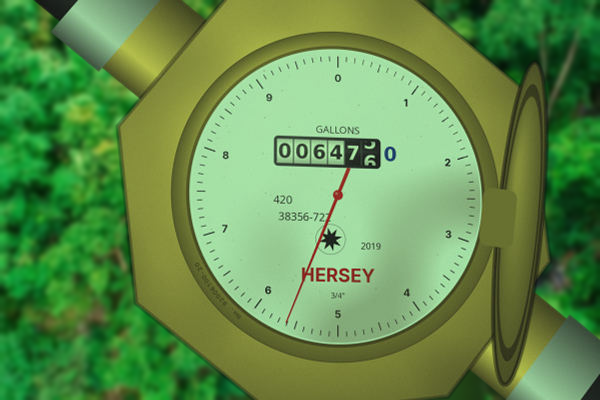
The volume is {"value": 64755.6, "unit": "gal"}
